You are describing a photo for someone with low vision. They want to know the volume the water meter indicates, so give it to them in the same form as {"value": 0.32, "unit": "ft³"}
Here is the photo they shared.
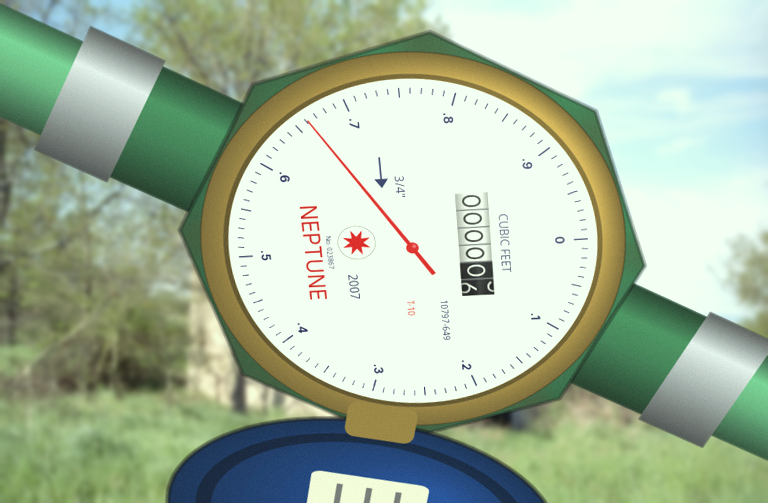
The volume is {"value": 5.66, "unit": "ft³"}
